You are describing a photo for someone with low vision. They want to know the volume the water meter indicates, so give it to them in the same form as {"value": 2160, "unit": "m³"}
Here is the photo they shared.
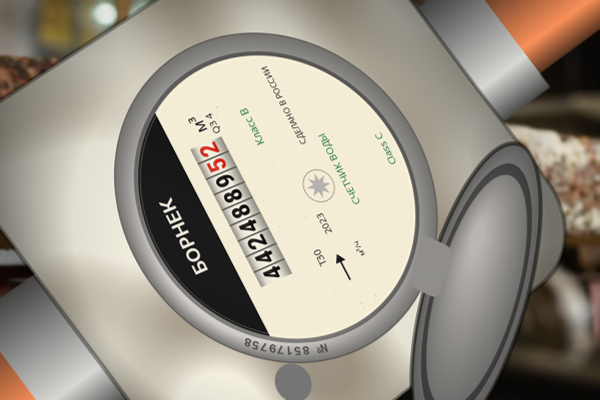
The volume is {"value": 4424889.52, "unit": "m³"}
